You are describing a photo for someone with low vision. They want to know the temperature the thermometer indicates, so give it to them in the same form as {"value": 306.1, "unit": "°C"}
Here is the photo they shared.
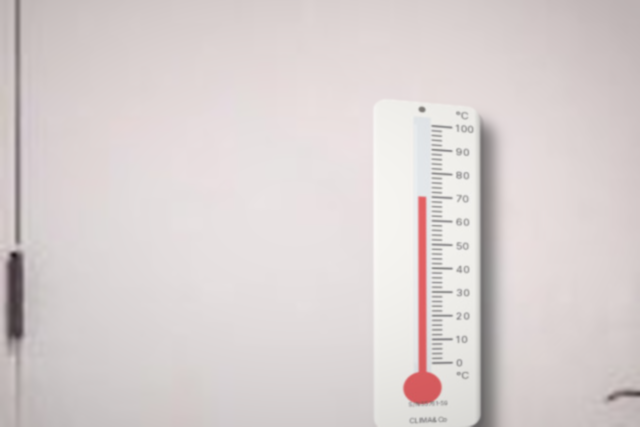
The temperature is {"value": 70, "unit": "°C"}
